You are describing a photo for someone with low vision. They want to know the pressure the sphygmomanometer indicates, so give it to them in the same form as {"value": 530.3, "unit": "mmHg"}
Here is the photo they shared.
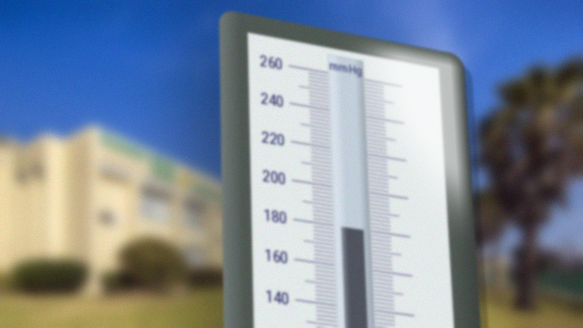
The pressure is {"value": 180, "unit": "mmHg"}
